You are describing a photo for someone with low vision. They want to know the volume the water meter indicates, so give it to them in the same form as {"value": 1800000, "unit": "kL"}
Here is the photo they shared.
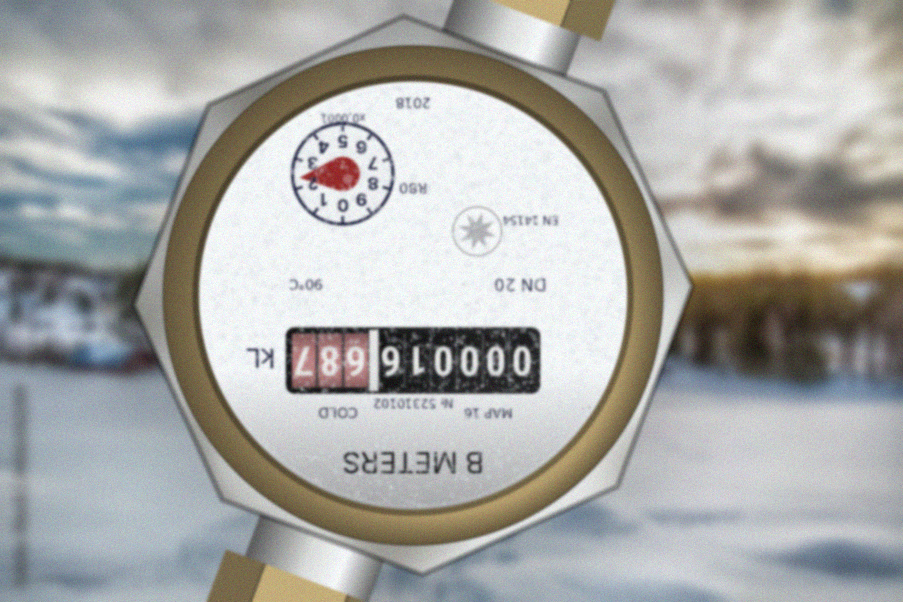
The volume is {"value": 16.6872, "unit": "kL"}
